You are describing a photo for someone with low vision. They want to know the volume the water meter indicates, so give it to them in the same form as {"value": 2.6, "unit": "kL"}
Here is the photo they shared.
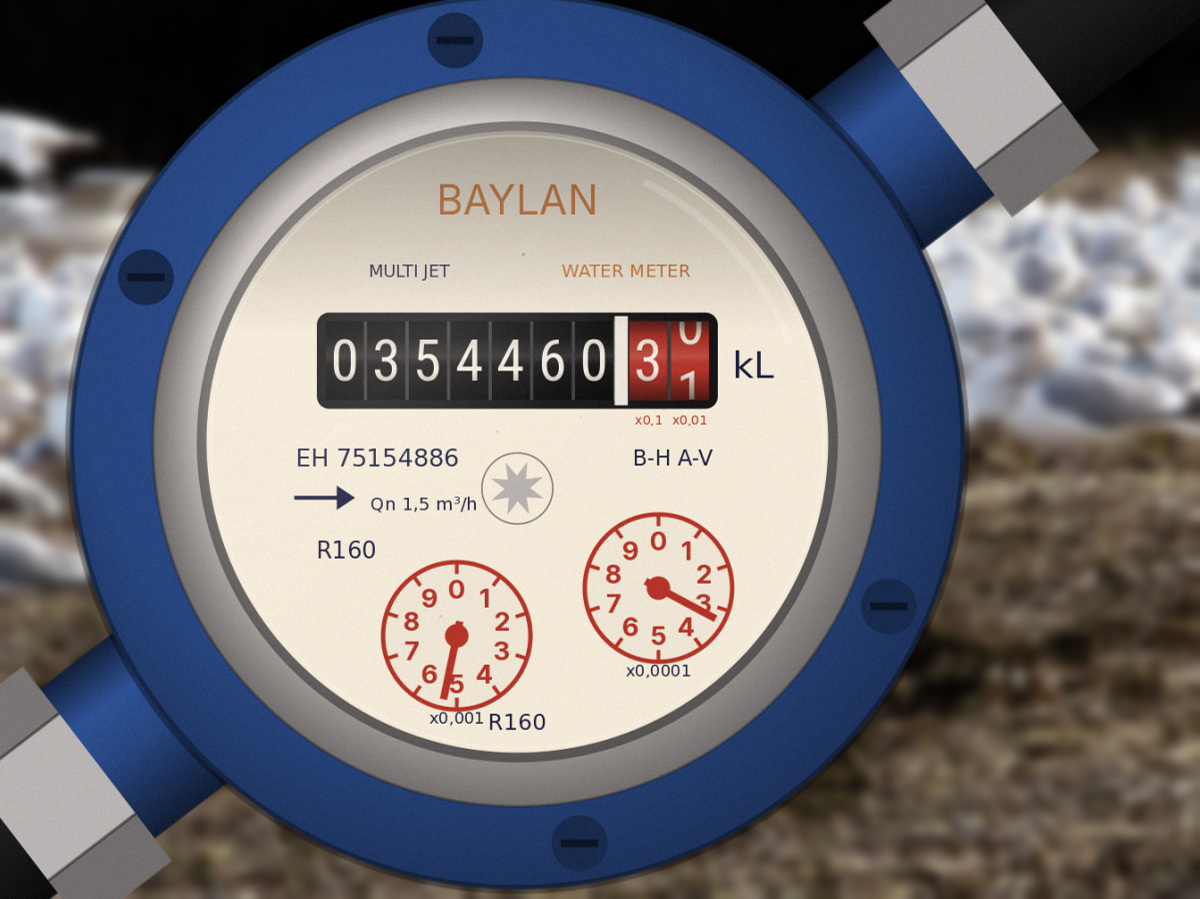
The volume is {"value": 354460.3053, "unit": "kL"}
